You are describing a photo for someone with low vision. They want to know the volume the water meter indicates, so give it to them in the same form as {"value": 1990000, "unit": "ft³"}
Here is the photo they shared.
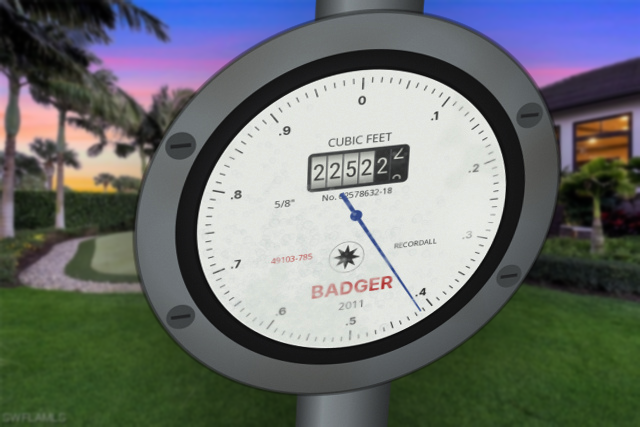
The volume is {"value": 225222.41, "unit": "ft³"}
